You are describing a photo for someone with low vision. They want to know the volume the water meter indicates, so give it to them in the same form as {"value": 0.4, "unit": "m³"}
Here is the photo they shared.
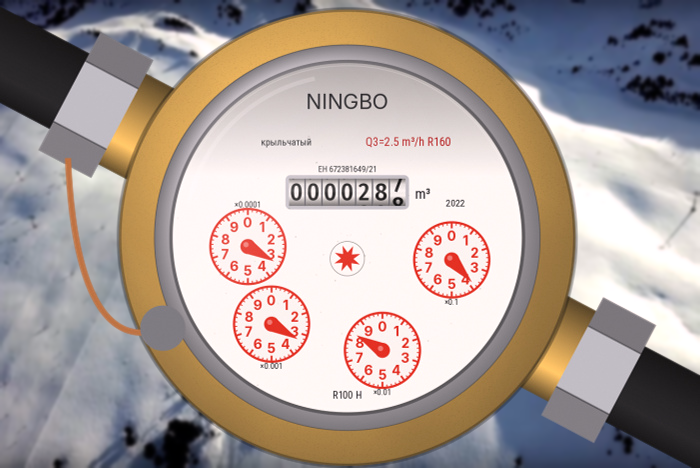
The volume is {"value": 287.3833, "unit": "m³"}
